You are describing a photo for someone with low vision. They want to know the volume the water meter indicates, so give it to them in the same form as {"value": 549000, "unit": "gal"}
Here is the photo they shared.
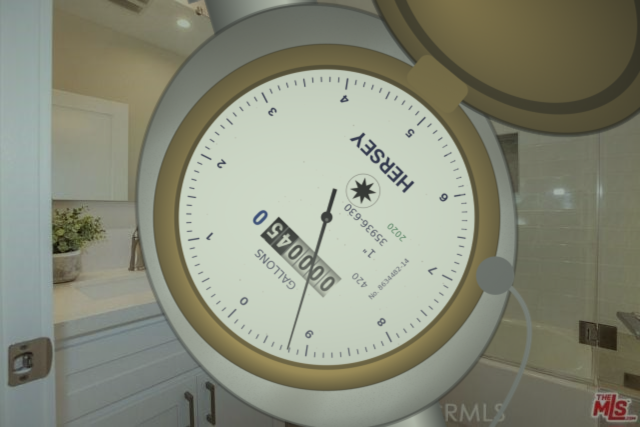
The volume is {"value": 449.2, "unit": "gal"}
